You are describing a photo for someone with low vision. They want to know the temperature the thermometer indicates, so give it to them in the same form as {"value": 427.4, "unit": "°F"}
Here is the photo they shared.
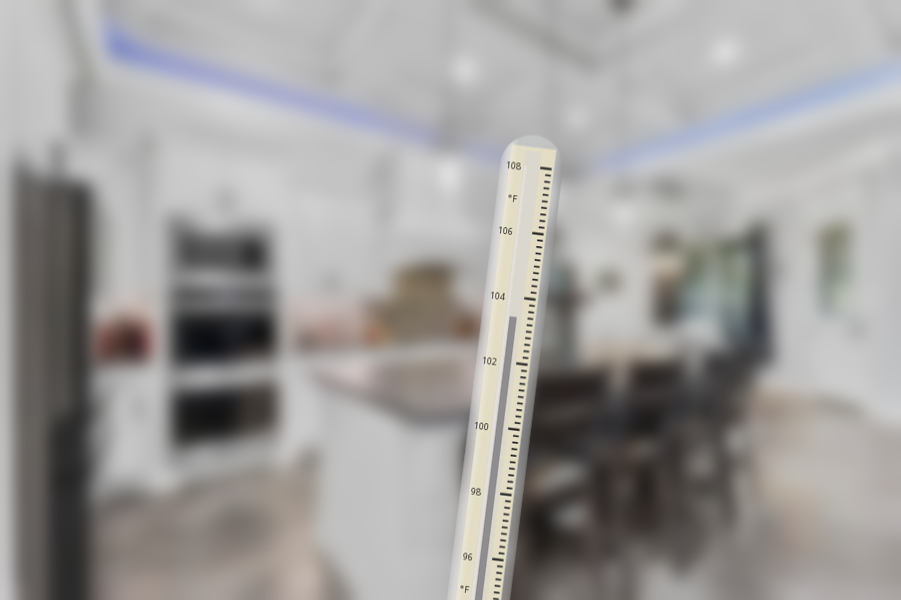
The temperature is {"value": 103.4, "unit": "°F"}
